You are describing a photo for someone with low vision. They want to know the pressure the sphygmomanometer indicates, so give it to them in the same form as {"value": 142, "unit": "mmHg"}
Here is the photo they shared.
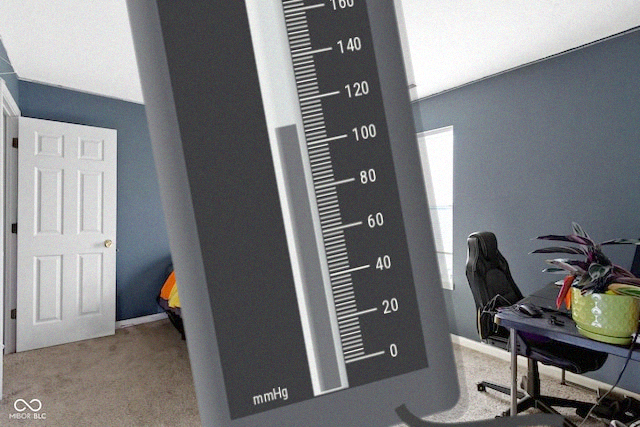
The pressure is {"value": 110, "unit": "mmHg"}
